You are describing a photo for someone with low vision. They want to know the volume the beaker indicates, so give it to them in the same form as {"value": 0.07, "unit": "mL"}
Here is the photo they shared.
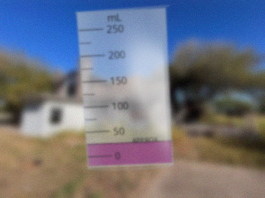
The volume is {"value": 25, "unit": "mL"}
